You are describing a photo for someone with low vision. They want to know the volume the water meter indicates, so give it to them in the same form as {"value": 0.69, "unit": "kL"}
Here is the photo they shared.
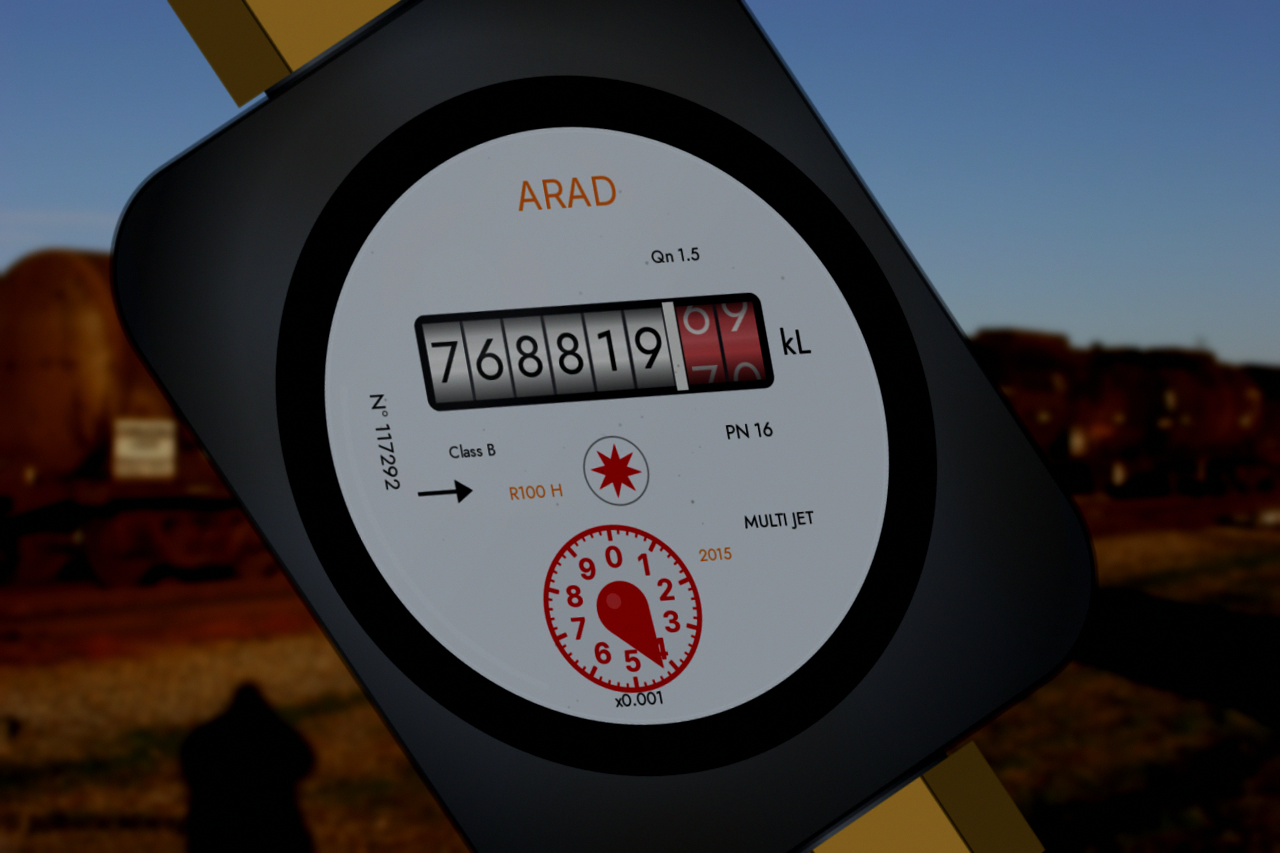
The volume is {"value": 768819.694, "unit": "kL"}
